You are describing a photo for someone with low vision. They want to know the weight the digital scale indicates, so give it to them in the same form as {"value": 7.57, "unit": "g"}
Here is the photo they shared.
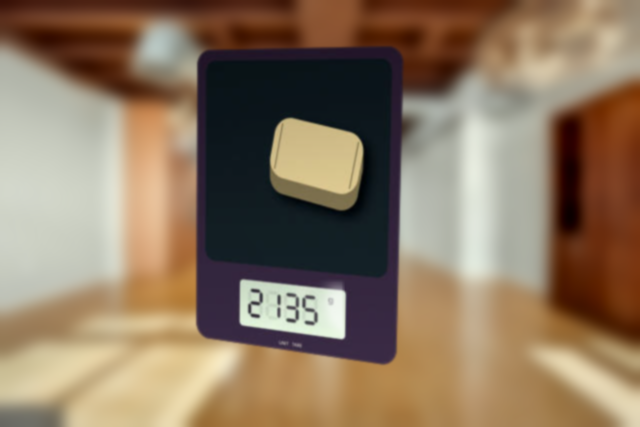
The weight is {"value": 2135, "unit": "g"}
